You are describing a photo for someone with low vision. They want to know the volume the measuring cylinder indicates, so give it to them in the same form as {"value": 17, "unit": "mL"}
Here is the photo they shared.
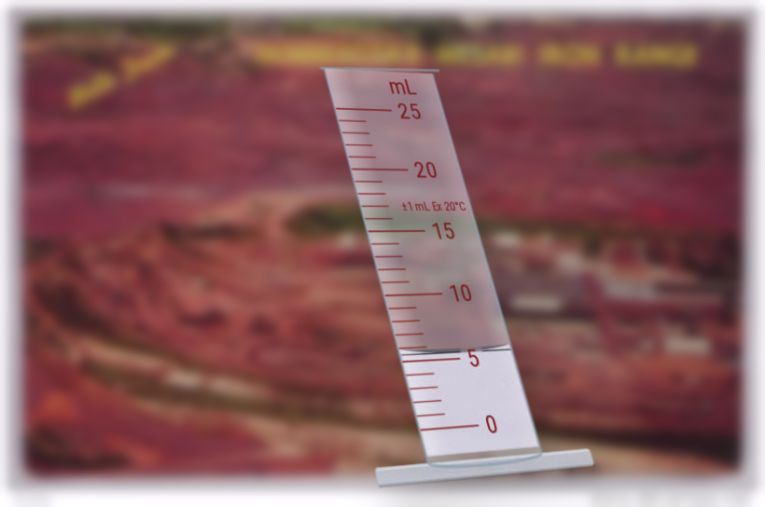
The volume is {"value": 5.5, "unit": "mL"}
